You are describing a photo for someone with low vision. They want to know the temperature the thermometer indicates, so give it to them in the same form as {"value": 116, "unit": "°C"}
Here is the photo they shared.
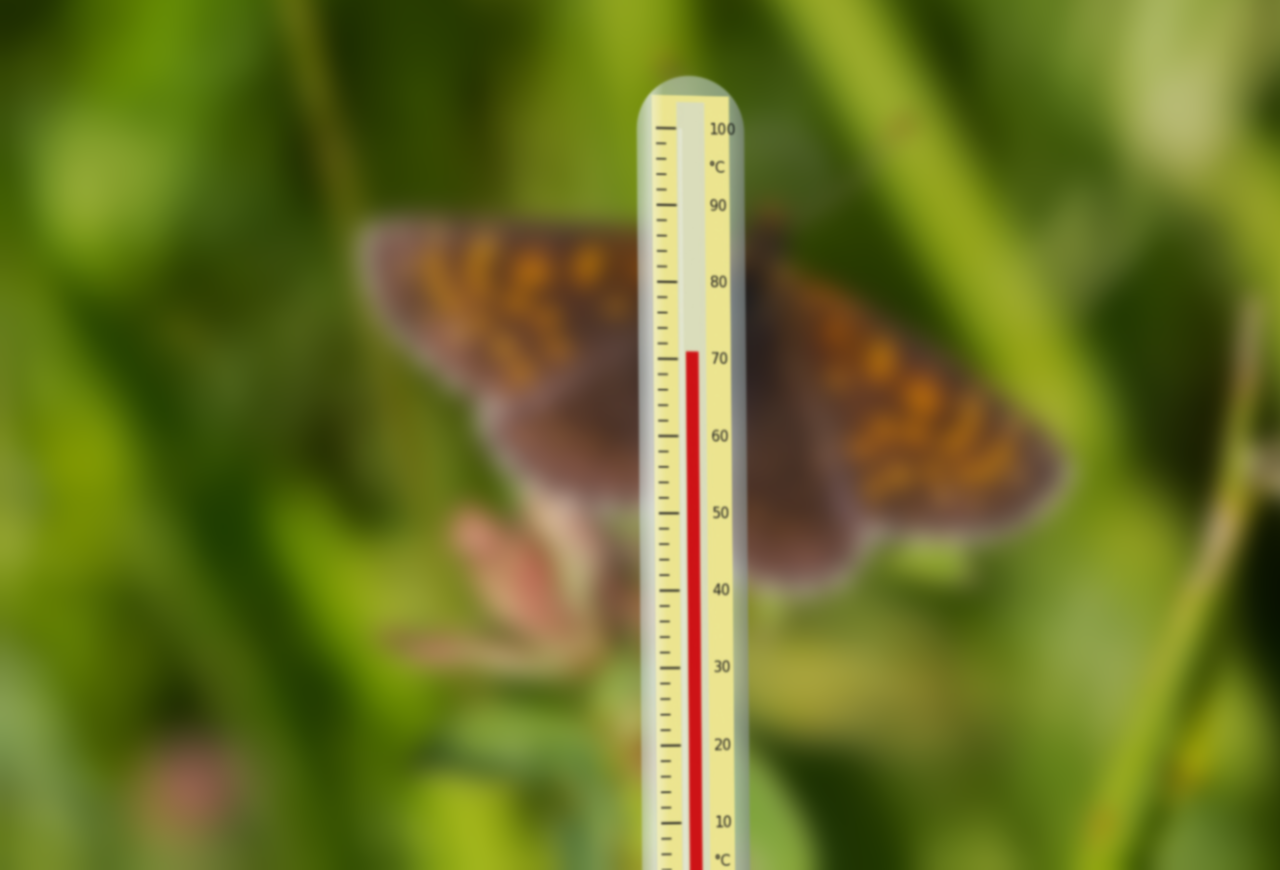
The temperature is {"value": 71, "unit": "°C"}
